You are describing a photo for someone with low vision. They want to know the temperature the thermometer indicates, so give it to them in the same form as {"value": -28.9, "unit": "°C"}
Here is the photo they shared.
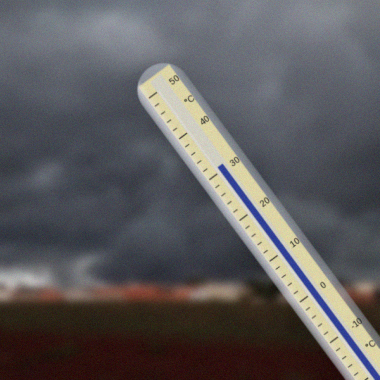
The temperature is {"value": 31, "unit": "°C"}
